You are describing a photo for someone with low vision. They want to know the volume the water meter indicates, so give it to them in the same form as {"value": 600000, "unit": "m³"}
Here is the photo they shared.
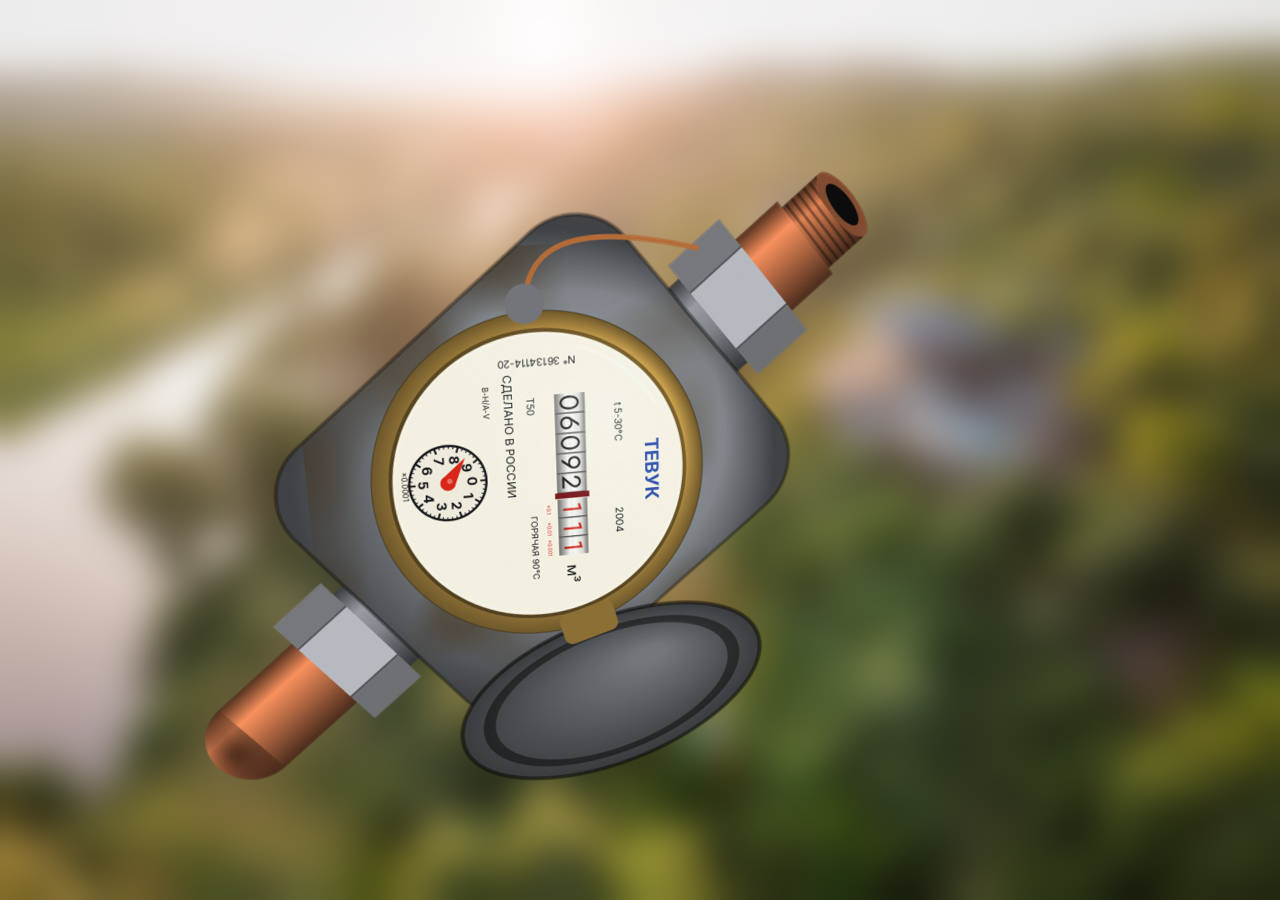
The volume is {"value": 6092.1118, "unit": "m³"}
